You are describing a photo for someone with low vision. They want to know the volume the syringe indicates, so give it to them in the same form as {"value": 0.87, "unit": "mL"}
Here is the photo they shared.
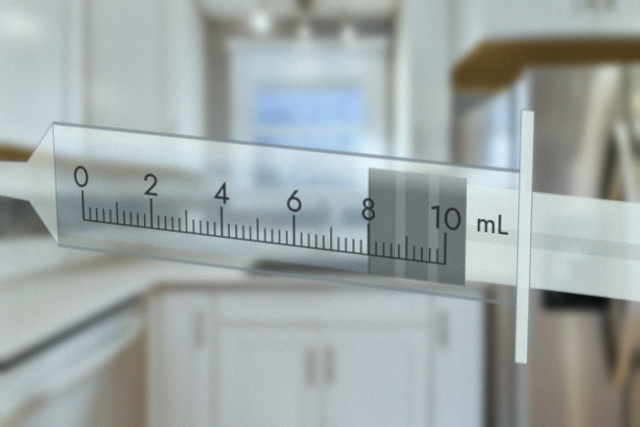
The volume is {"value": 8, "unit": "mL"}
